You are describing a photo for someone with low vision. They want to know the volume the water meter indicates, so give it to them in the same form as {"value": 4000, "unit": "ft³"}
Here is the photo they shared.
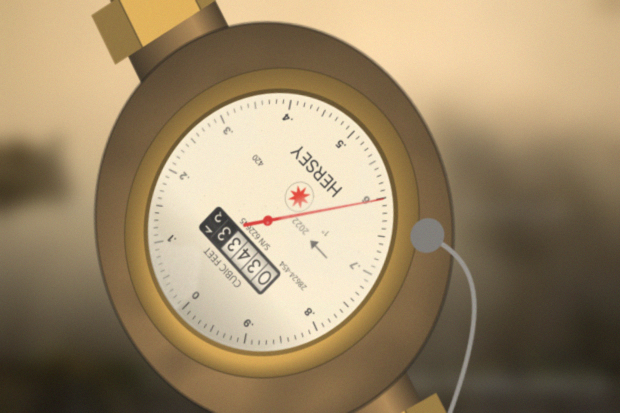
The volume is {"value": 34332.60, "unit": "ft³"}
